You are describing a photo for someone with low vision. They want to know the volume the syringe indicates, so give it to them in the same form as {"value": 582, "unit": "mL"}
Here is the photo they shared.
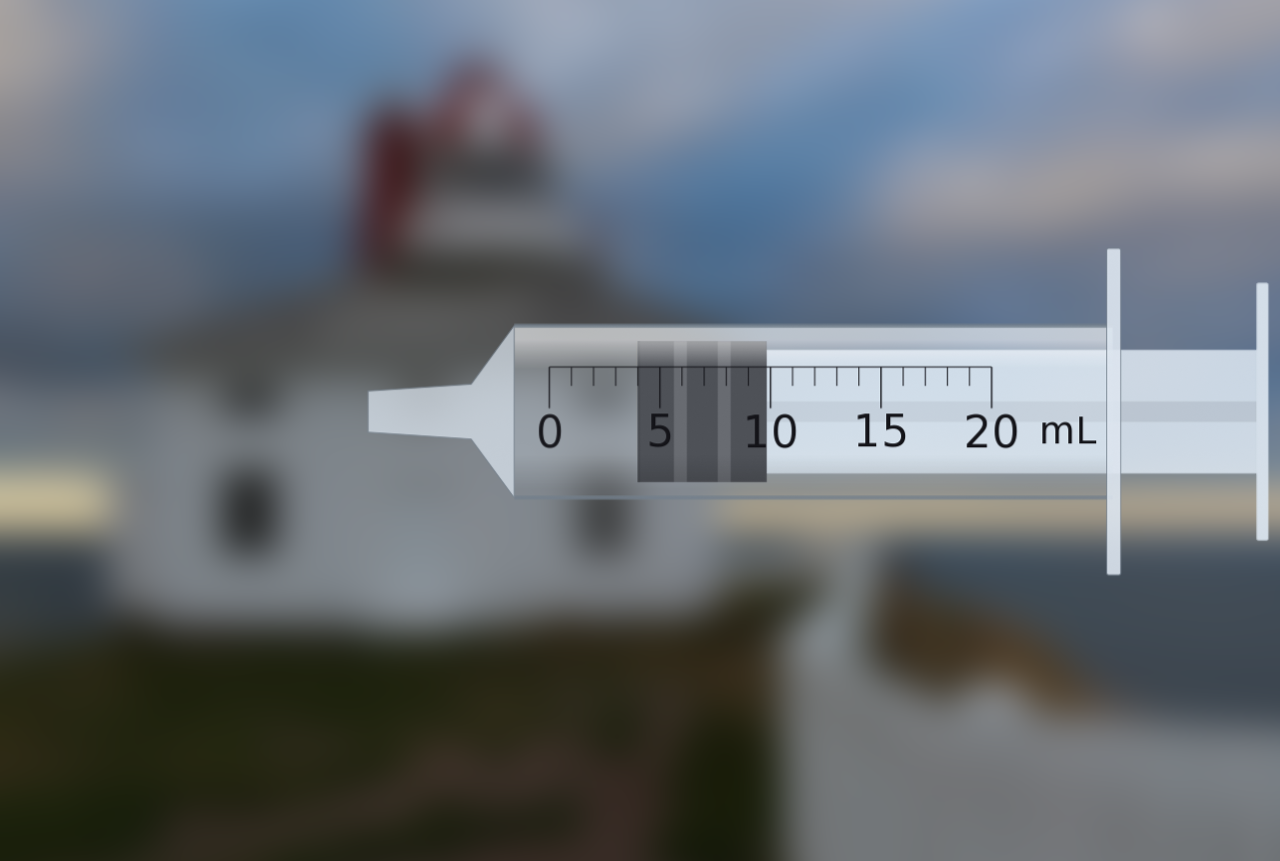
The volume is {"value": 4, "unit": "mL"}
